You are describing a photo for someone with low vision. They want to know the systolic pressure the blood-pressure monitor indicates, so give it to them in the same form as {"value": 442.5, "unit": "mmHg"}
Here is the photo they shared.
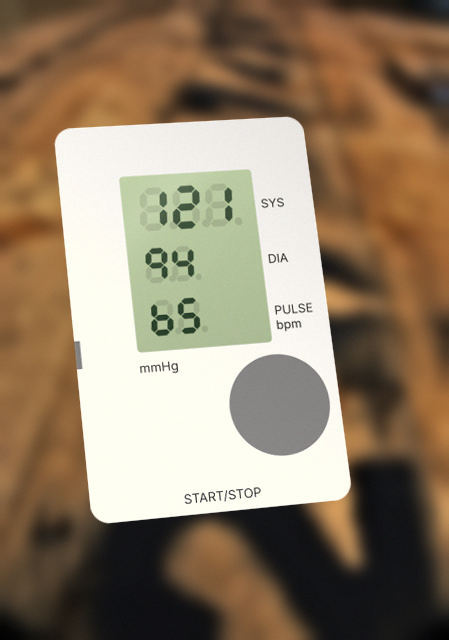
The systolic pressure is {"value": 121, "unit": "mmHg"}
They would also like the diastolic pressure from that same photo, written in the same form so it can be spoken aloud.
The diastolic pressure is {"value": 94, "unit": "mmHg"}
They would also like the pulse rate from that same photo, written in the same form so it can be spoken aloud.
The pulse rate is {"value": 65, "unit": "bpm"}
